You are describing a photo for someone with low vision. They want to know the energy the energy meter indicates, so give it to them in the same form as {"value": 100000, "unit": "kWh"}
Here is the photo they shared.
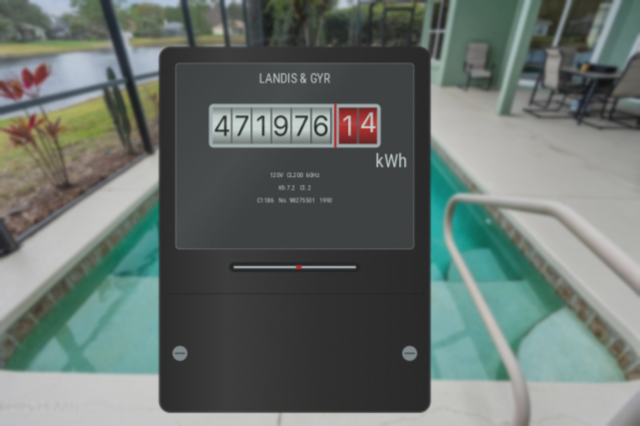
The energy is {"value": 471976.14, "unit": "kWh"}
